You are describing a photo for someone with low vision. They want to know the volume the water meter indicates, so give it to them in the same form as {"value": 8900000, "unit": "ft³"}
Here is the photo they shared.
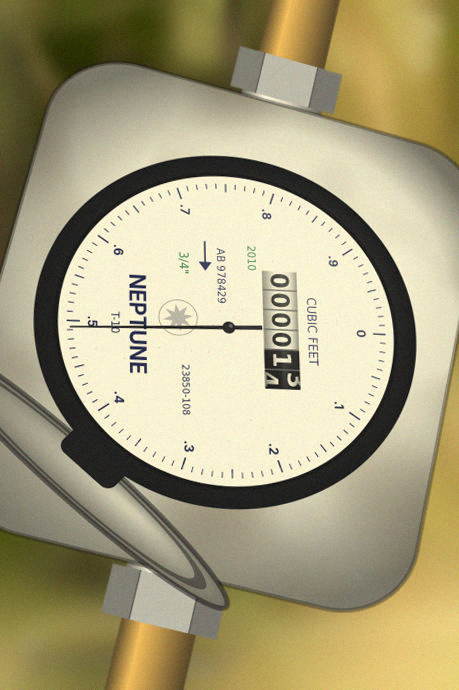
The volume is {"value": 13.49, "unit": "ft³"}
